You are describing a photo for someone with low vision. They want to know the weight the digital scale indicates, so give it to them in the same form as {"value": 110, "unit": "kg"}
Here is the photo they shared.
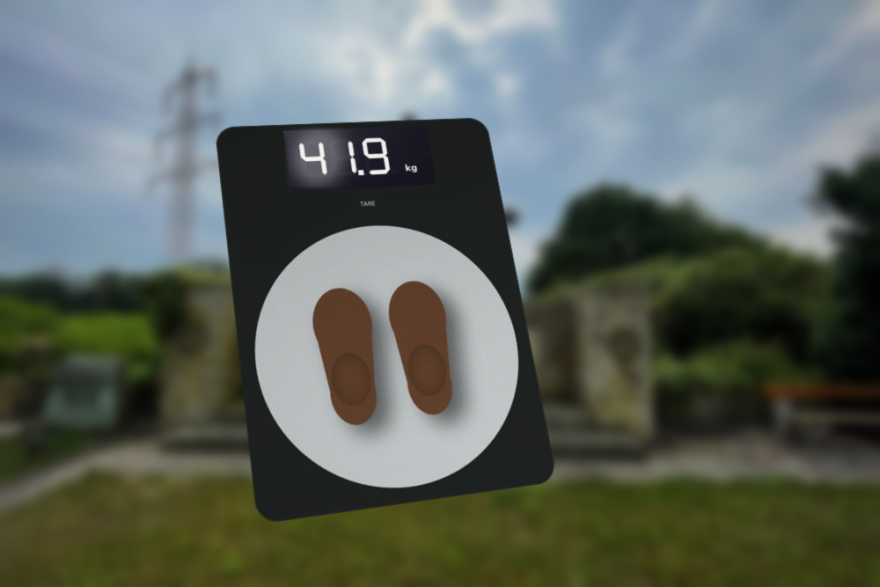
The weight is {"value": 41.9, "unit": "kg"}
